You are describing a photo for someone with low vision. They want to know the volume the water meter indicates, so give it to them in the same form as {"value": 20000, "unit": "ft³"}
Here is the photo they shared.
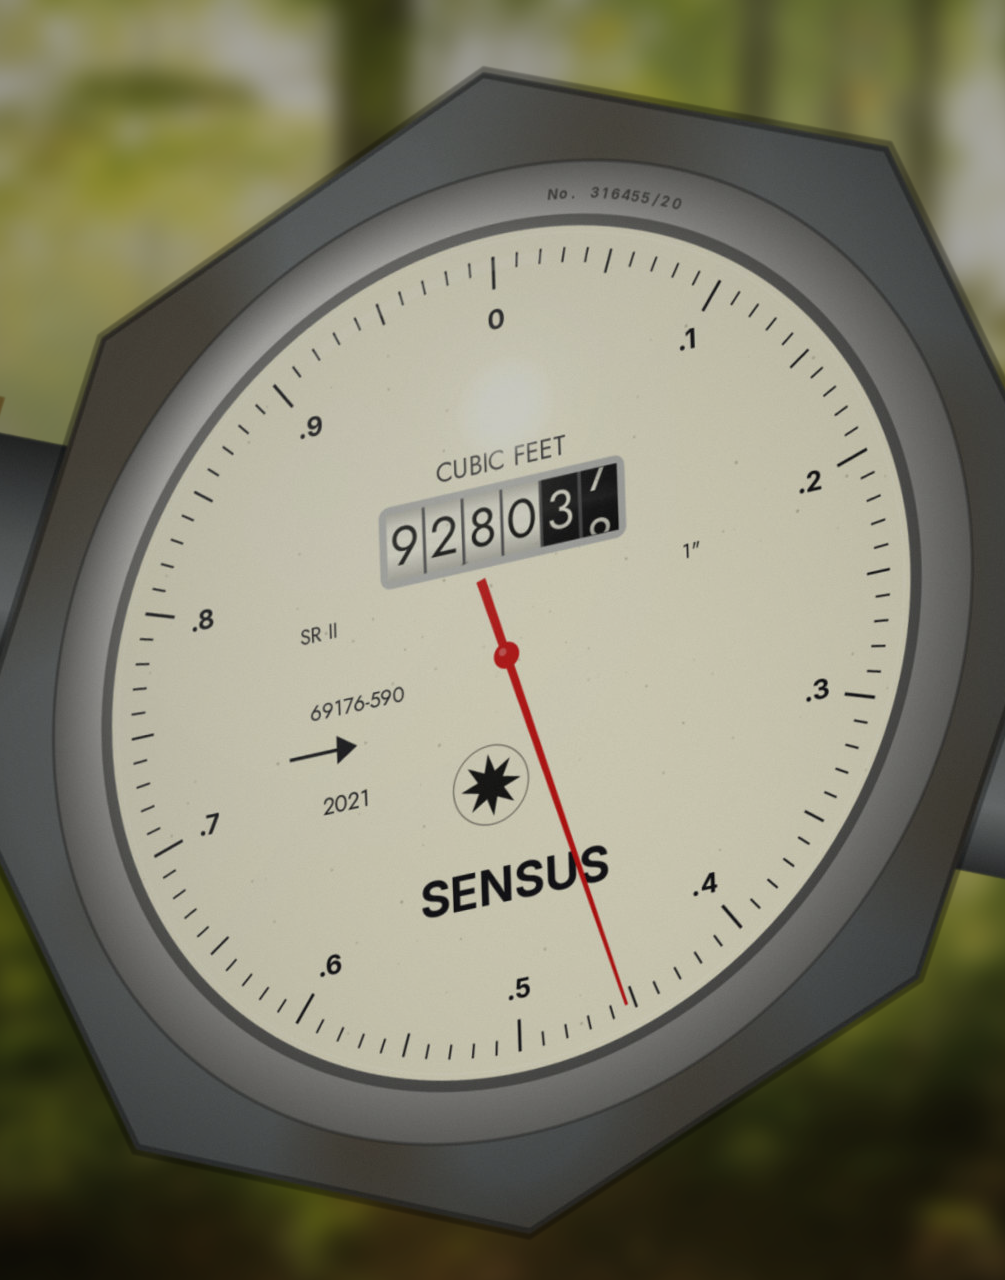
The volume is {"value": 928037.45, "unit": "ft³"}
